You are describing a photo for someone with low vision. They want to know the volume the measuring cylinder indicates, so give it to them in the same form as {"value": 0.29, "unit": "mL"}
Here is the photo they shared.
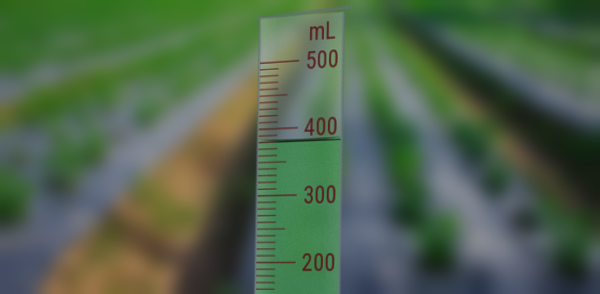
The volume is {"value": 380, "unit": "mL"}
